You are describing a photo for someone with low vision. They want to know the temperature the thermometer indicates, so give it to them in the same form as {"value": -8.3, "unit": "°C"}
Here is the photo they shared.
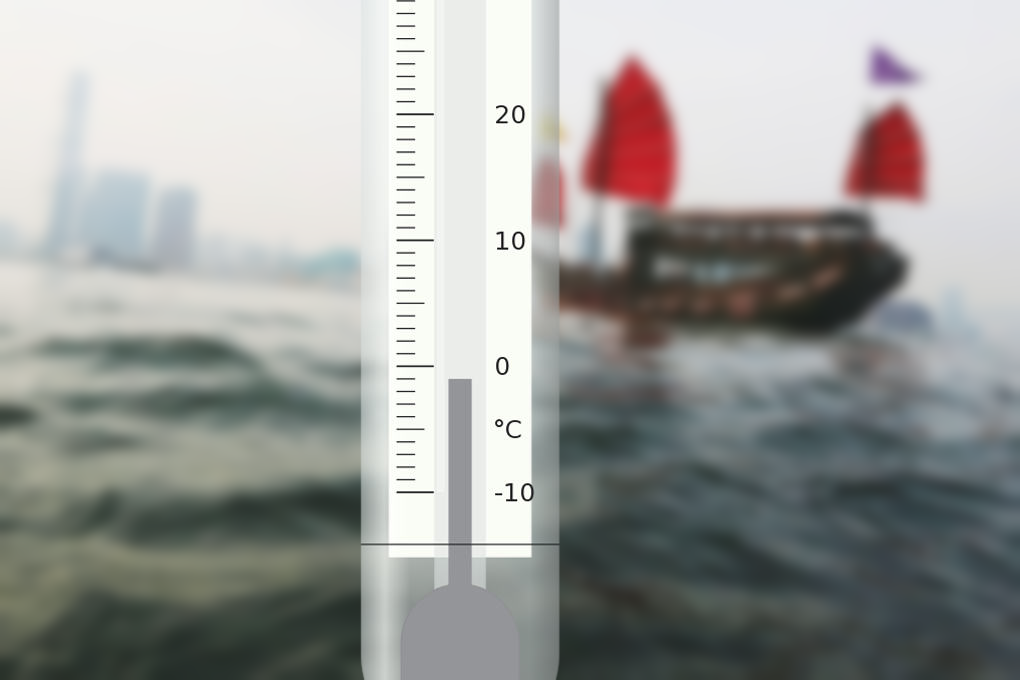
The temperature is {"value": -1, "unit": "°C"}
